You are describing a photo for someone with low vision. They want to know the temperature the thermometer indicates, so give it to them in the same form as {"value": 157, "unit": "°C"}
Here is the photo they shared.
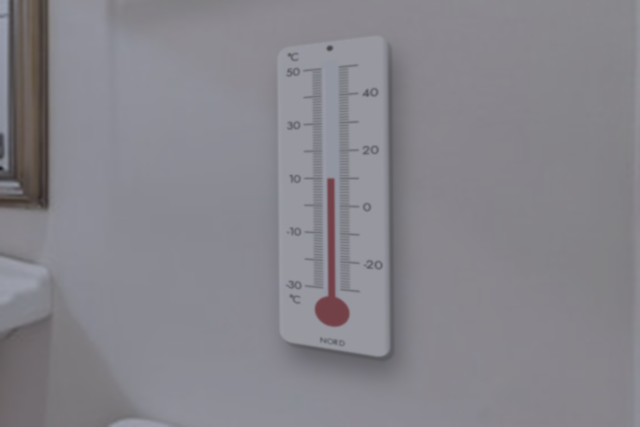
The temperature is {"value": 10, "unit": "°C"}
